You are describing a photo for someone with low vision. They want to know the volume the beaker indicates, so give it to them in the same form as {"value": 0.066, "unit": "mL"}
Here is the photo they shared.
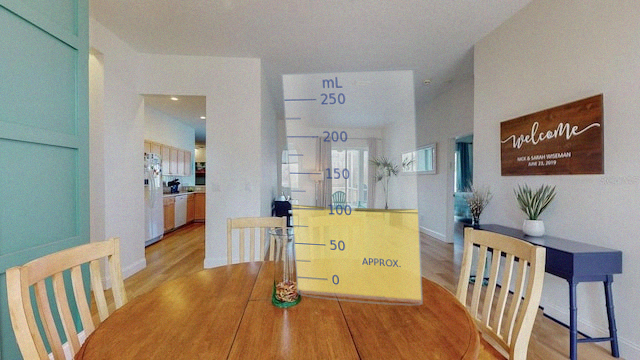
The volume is {"value": 100, "unit": "mL"}
